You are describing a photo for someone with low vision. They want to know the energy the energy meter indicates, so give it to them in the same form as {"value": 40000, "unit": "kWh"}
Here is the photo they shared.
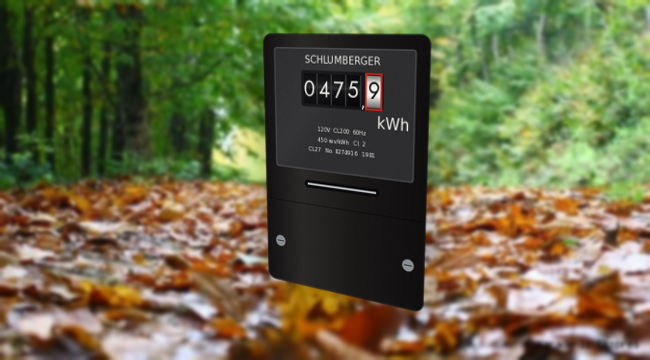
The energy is {"value": 475.9, "unit": "kWh"}
